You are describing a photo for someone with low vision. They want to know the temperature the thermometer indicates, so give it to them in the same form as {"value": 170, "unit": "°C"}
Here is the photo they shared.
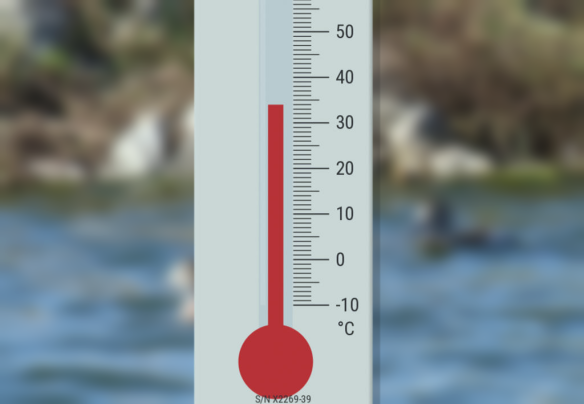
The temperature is {"value": 34, "unit": "°C"}
